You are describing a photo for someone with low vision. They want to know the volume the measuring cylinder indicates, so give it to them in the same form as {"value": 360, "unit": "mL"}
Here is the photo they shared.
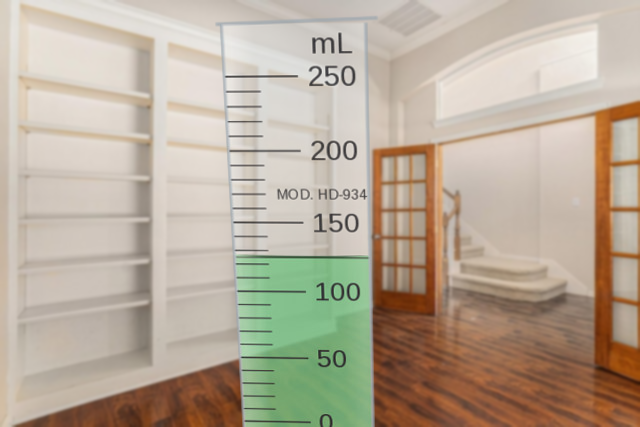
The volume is {"value": 125, "unit": "mL"}
